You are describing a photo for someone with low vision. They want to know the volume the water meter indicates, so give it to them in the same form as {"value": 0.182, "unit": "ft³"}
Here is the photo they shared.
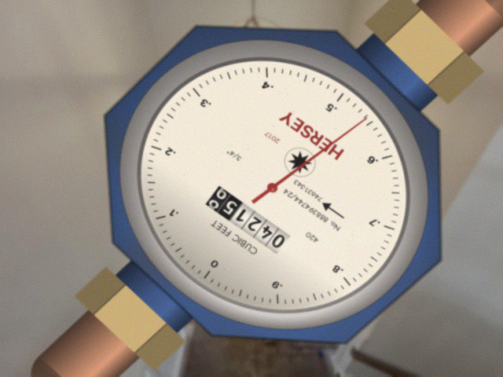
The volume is {"value": 42158.54, "unit": "ft³"}
